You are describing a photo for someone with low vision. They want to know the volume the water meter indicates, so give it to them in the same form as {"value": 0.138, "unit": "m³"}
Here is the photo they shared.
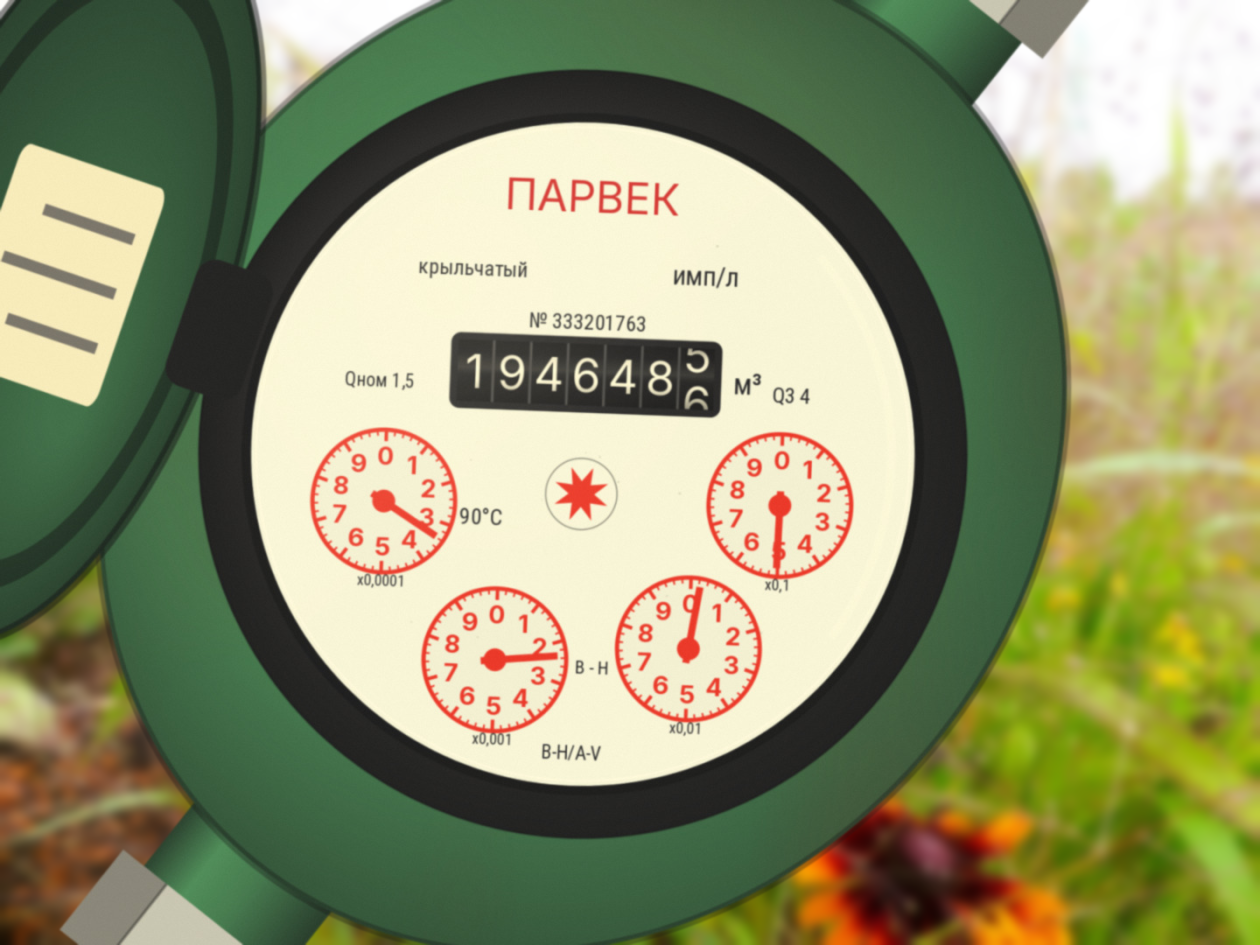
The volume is {"value": 1946485.5023, "unit": "m³"}
